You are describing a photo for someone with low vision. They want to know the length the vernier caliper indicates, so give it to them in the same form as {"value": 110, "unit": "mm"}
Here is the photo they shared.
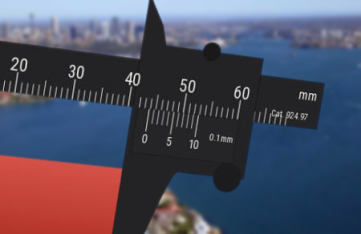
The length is {"value": 43.8, "unit": "mm"}
